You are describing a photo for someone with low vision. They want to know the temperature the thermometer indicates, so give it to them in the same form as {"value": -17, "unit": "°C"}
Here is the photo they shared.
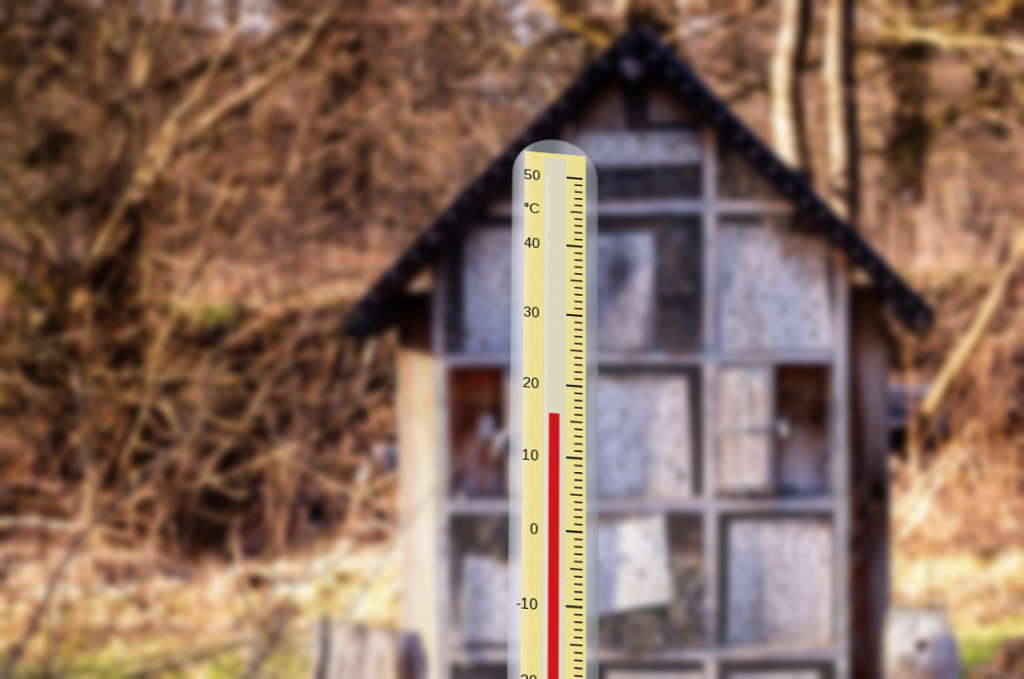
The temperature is {"value": 16, "unit": "°C"}
